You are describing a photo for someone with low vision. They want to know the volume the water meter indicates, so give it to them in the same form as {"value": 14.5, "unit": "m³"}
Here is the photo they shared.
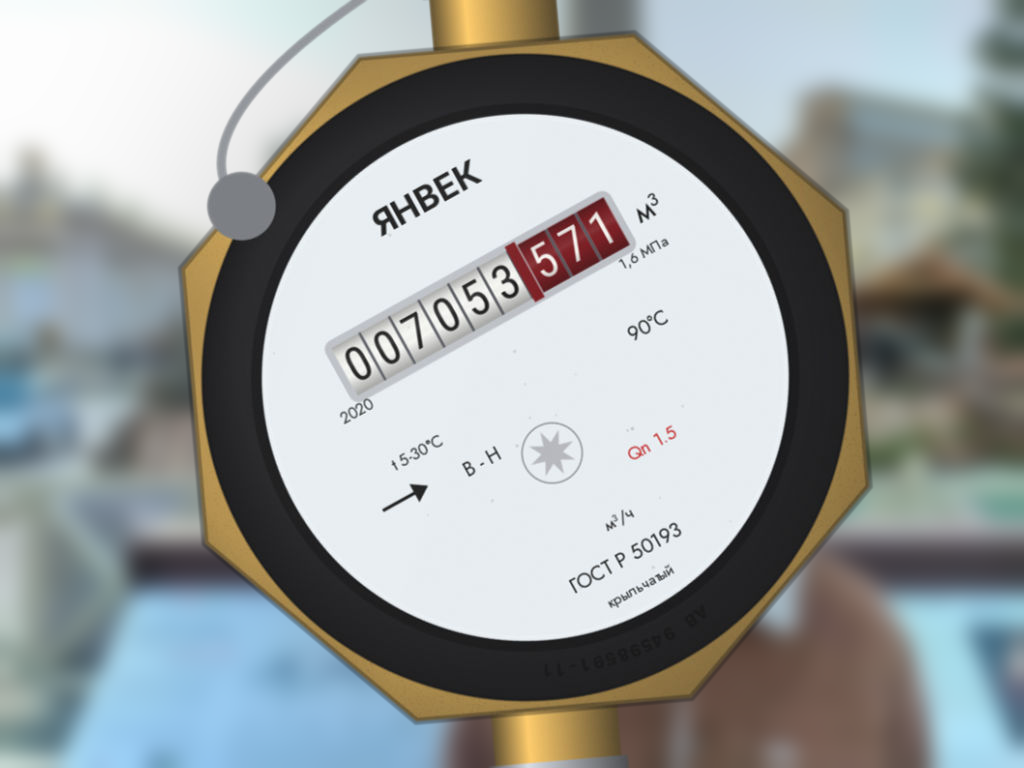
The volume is {"value": 7053.571, "unit": "m³"}
